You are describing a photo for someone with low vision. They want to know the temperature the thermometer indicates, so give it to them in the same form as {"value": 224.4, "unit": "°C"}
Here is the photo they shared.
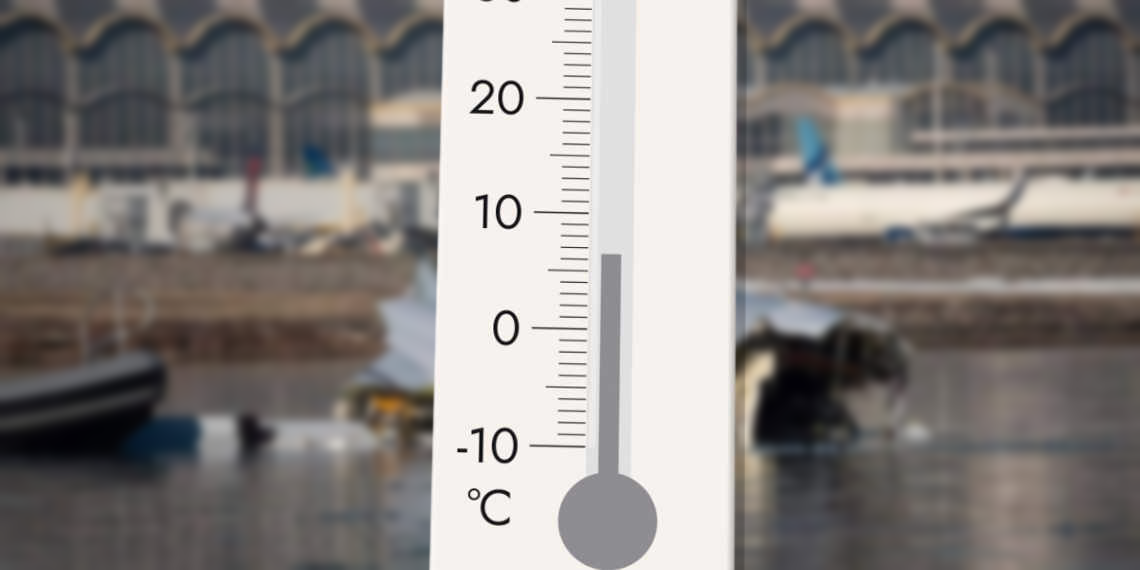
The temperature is {"value": 6.5, "unit": "°C"}
